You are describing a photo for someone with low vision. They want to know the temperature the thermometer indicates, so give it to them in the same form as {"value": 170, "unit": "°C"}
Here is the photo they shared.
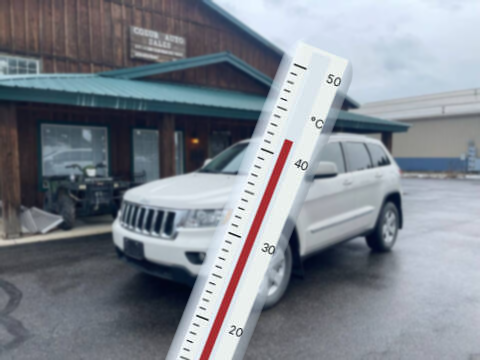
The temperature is {"value": 42, "unit": "°C"}
